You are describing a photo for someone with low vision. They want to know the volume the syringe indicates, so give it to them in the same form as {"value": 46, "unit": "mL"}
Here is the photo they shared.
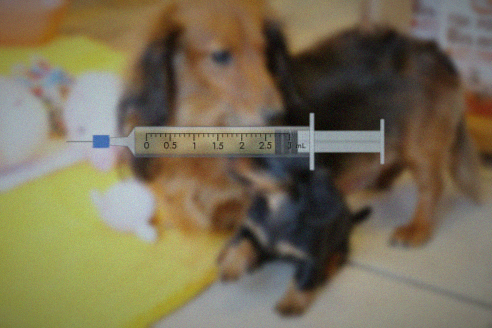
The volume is {"value": 2.7, "unit": "mL"}
